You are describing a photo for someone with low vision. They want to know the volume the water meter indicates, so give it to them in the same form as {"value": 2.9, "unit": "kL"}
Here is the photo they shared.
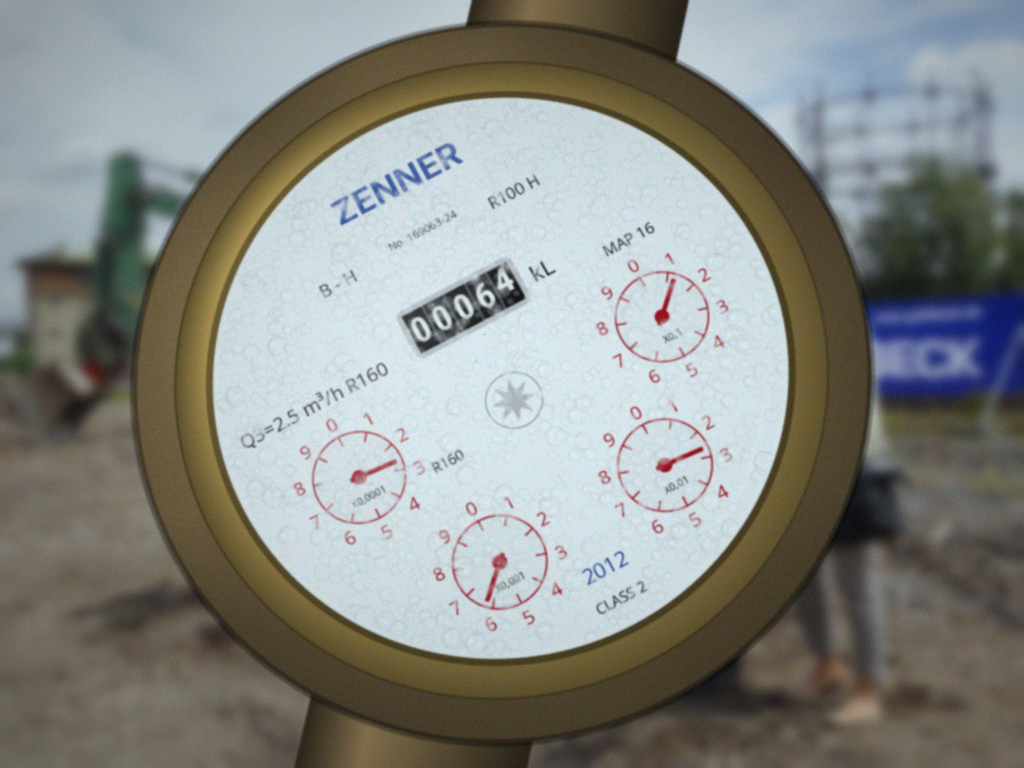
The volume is {"value": 64.1262, "unit": "kL"}
